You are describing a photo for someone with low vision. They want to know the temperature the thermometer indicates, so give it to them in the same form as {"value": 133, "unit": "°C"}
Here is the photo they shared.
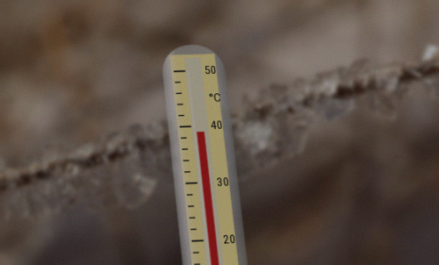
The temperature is {"value": 39, "unit": "°C"}
